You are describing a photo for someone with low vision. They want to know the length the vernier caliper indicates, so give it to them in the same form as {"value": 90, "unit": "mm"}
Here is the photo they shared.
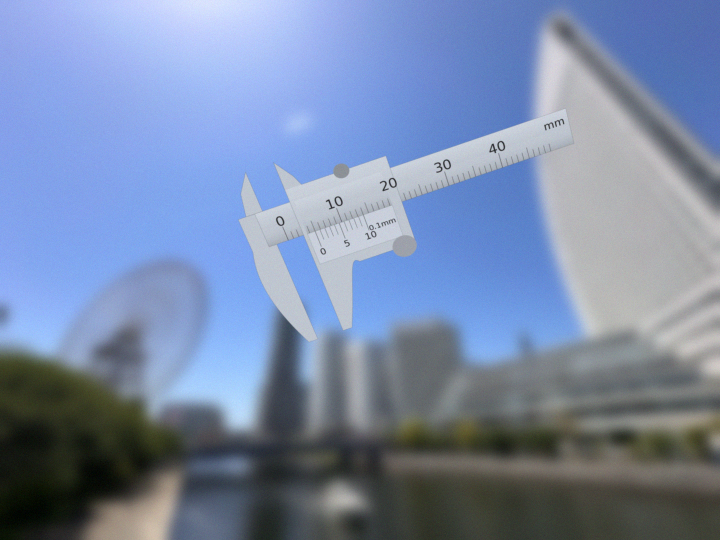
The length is {"value": 5.0, "unit": "mm"}
